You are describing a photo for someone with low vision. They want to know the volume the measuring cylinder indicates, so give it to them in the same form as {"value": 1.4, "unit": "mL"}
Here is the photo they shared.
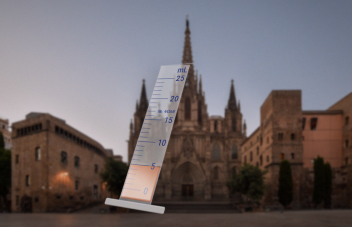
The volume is {"value": 5, "unit": "mL"}
